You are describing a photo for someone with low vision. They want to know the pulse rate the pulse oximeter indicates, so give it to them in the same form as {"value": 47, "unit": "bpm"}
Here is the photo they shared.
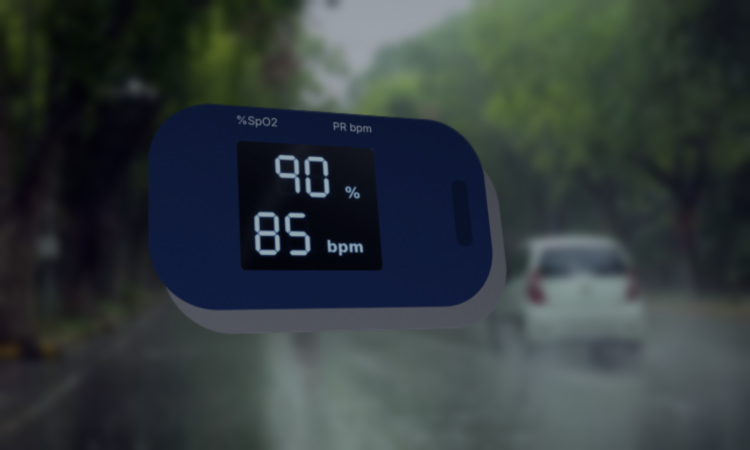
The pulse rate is {"value": 85, "unit": "bpm"}
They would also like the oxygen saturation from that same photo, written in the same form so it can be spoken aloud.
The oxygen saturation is {"value": 90, "unit": "%"}
